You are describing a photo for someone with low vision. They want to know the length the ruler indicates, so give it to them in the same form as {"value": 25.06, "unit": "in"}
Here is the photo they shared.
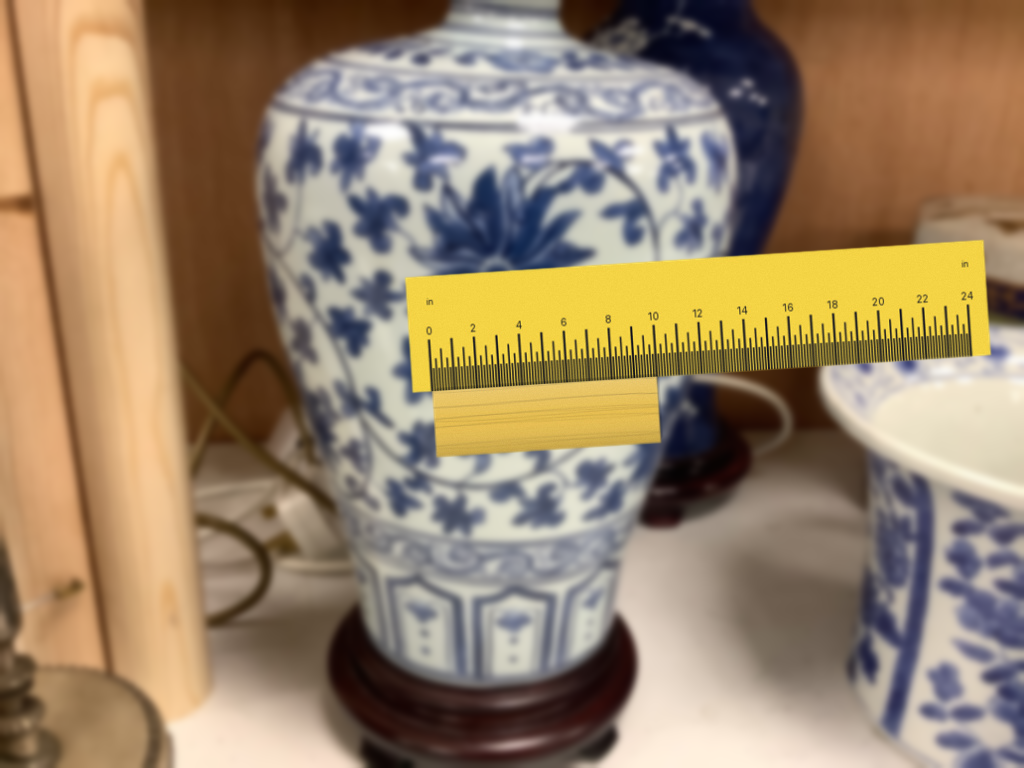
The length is {"value": 10, "unit": "in"}
